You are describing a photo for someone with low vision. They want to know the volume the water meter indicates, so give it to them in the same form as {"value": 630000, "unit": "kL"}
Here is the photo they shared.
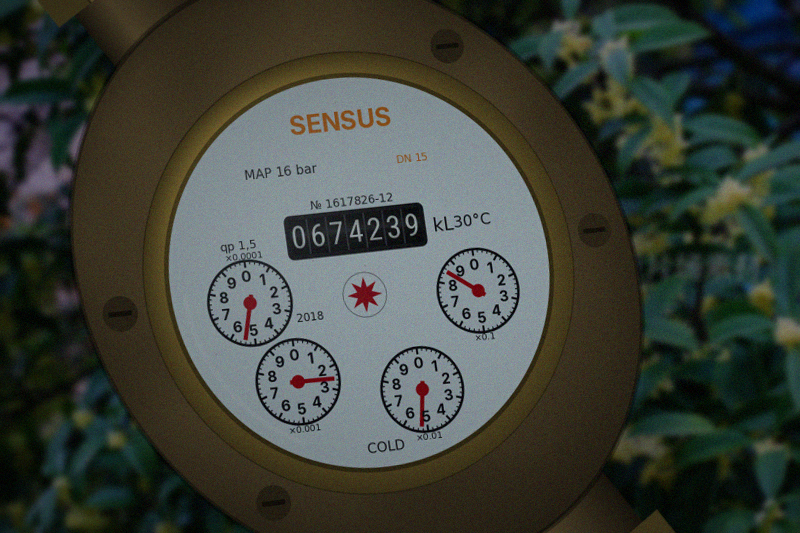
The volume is {"value": 674239.8525, "unit": "kL"}
